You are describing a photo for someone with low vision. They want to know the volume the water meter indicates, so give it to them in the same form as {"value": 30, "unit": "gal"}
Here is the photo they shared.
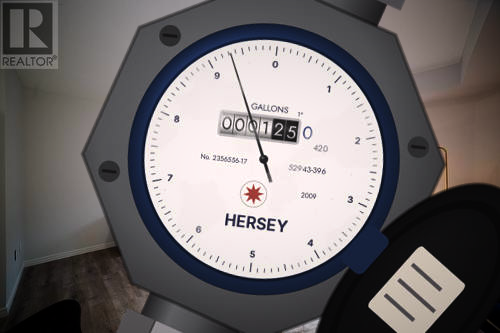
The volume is {"value": 1249.3, "unit": "gal"}
